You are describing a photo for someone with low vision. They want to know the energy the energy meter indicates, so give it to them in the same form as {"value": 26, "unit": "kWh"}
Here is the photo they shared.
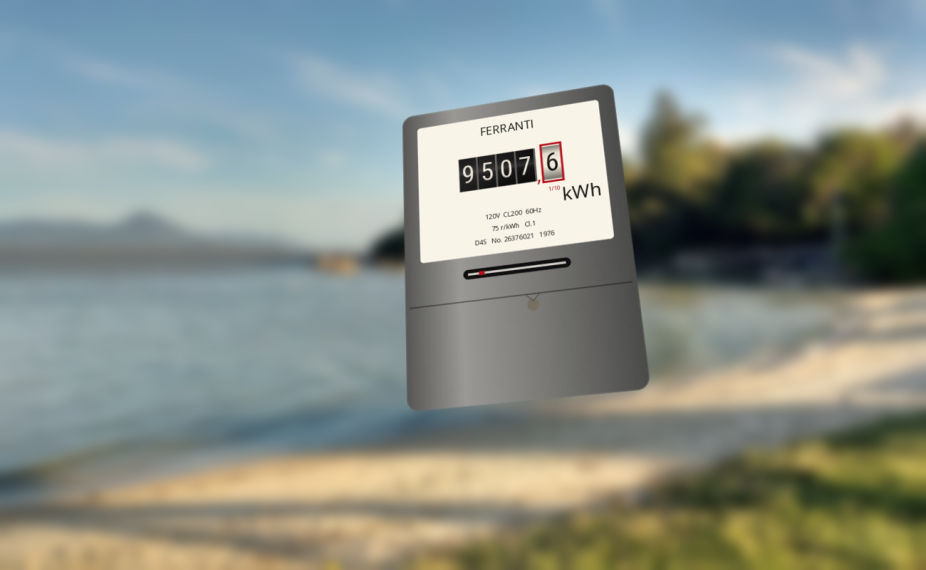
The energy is {"value": 9507.6, "unit": "kWh"}
